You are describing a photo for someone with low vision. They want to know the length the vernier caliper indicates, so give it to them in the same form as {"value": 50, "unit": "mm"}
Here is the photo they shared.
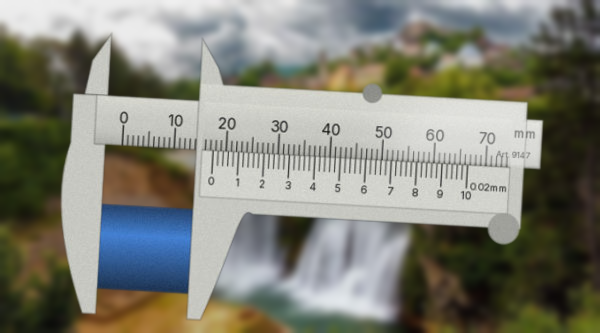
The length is {"value": 17.5, "unit": "mm"}
